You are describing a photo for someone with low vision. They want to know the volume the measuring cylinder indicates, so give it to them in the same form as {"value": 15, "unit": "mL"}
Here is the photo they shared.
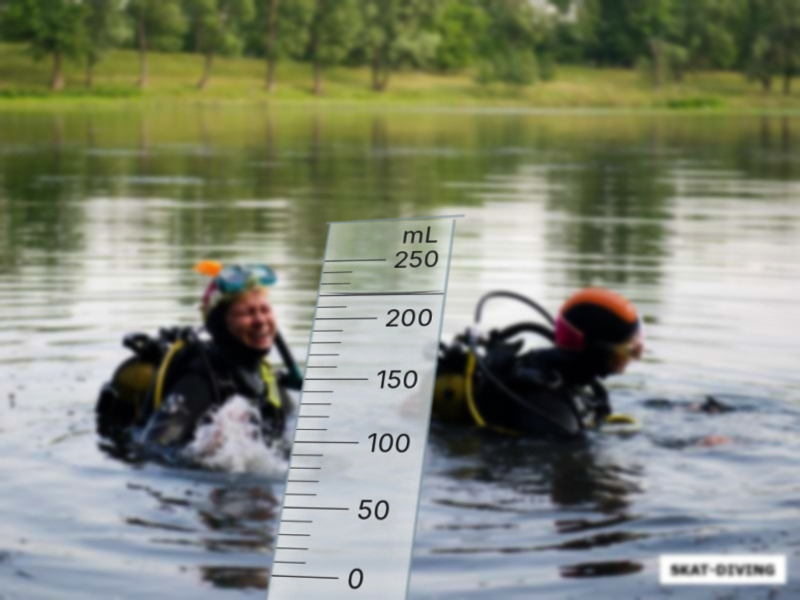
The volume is {"value": 220, "unit": "mL"}
